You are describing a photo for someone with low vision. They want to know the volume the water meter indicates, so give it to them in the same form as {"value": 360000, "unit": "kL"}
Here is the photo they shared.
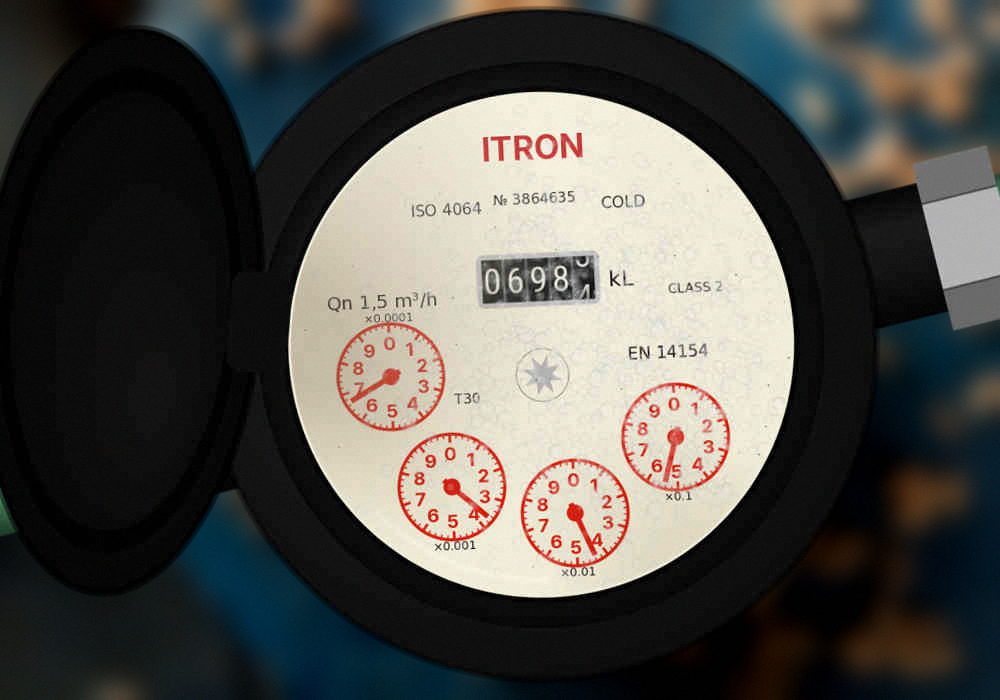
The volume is {"value": 6983.5436, "unit": "kL"}
